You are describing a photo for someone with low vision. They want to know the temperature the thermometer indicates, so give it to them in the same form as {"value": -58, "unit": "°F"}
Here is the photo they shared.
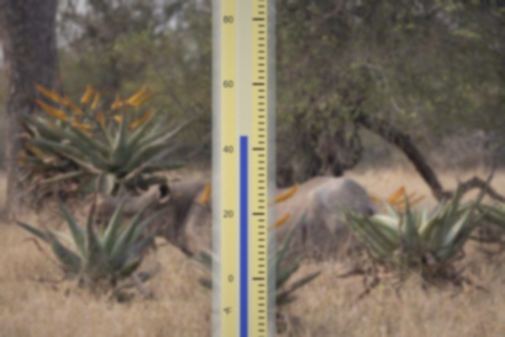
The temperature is {"value": 44, "unit": "°F"}
